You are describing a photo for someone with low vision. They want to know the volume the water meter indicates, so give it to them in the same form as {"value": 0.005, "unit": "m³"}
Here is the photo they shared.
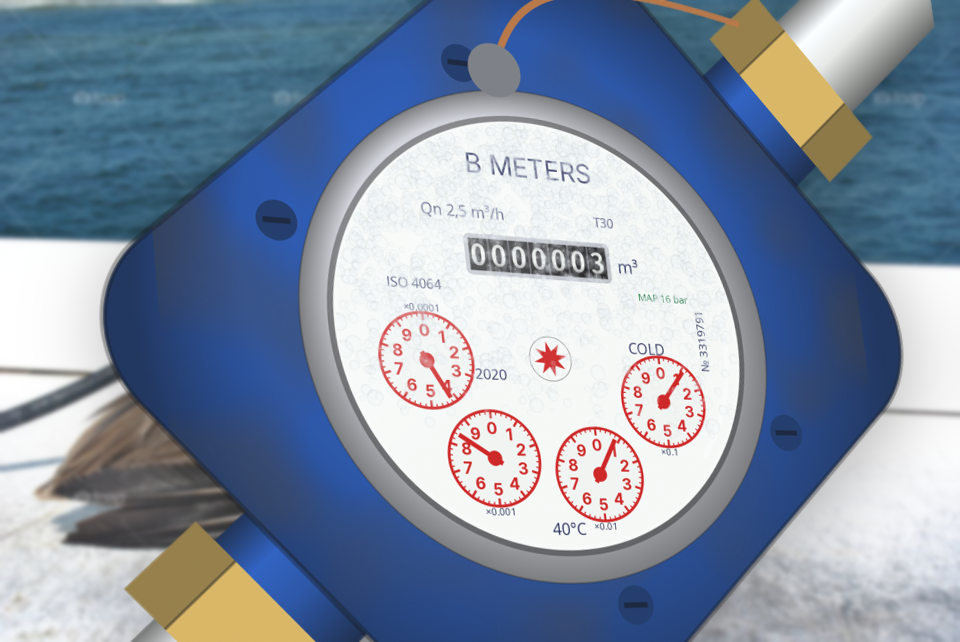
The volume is {"value": 3.1084, "unit": "m³"}
